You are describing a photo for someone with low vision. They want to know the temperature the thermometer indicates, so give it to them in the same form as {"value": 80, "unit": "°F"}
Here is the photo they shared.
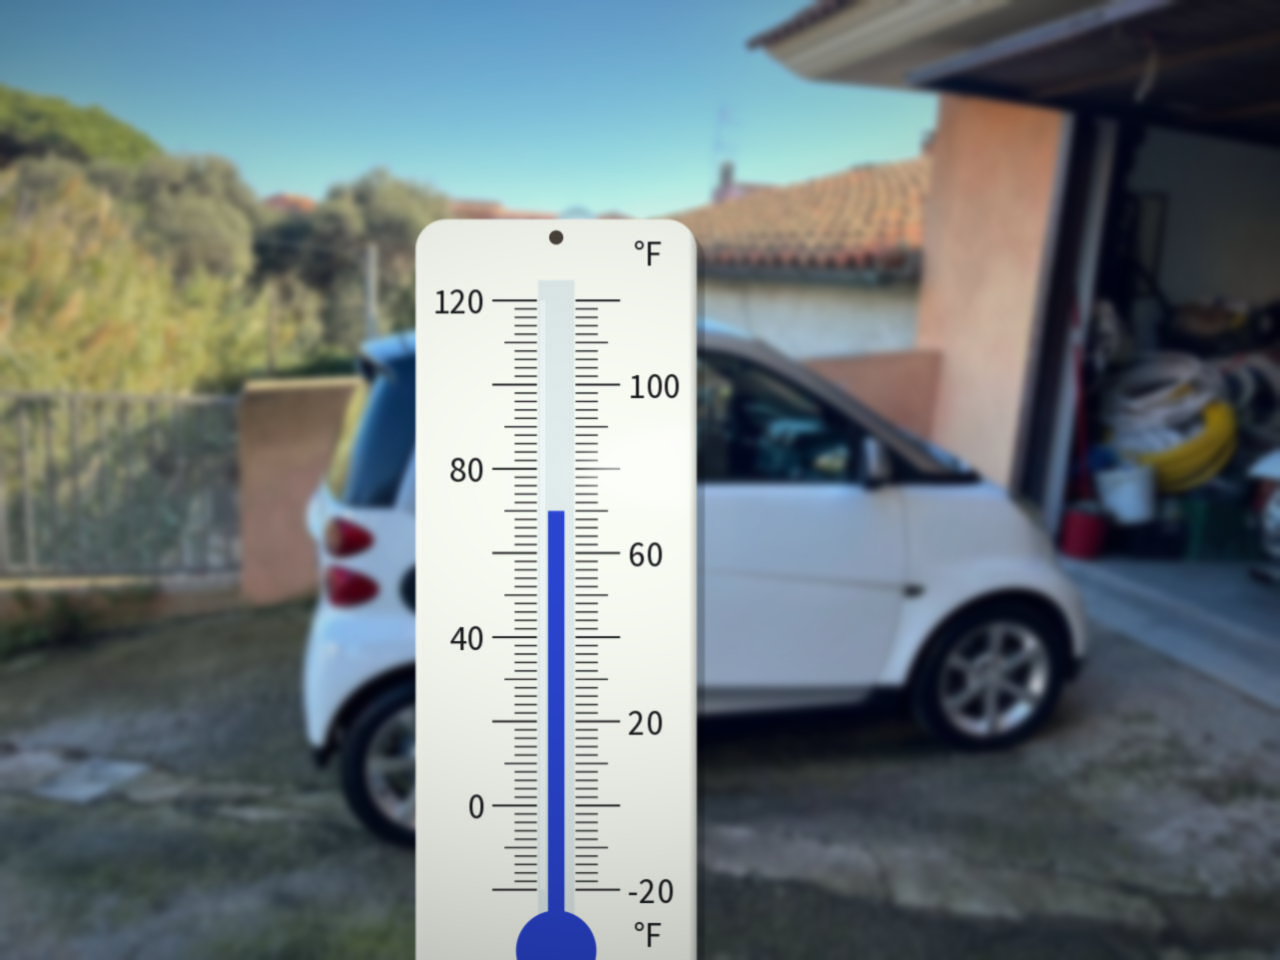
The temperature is {"value": 70, "unit": "°F"}
